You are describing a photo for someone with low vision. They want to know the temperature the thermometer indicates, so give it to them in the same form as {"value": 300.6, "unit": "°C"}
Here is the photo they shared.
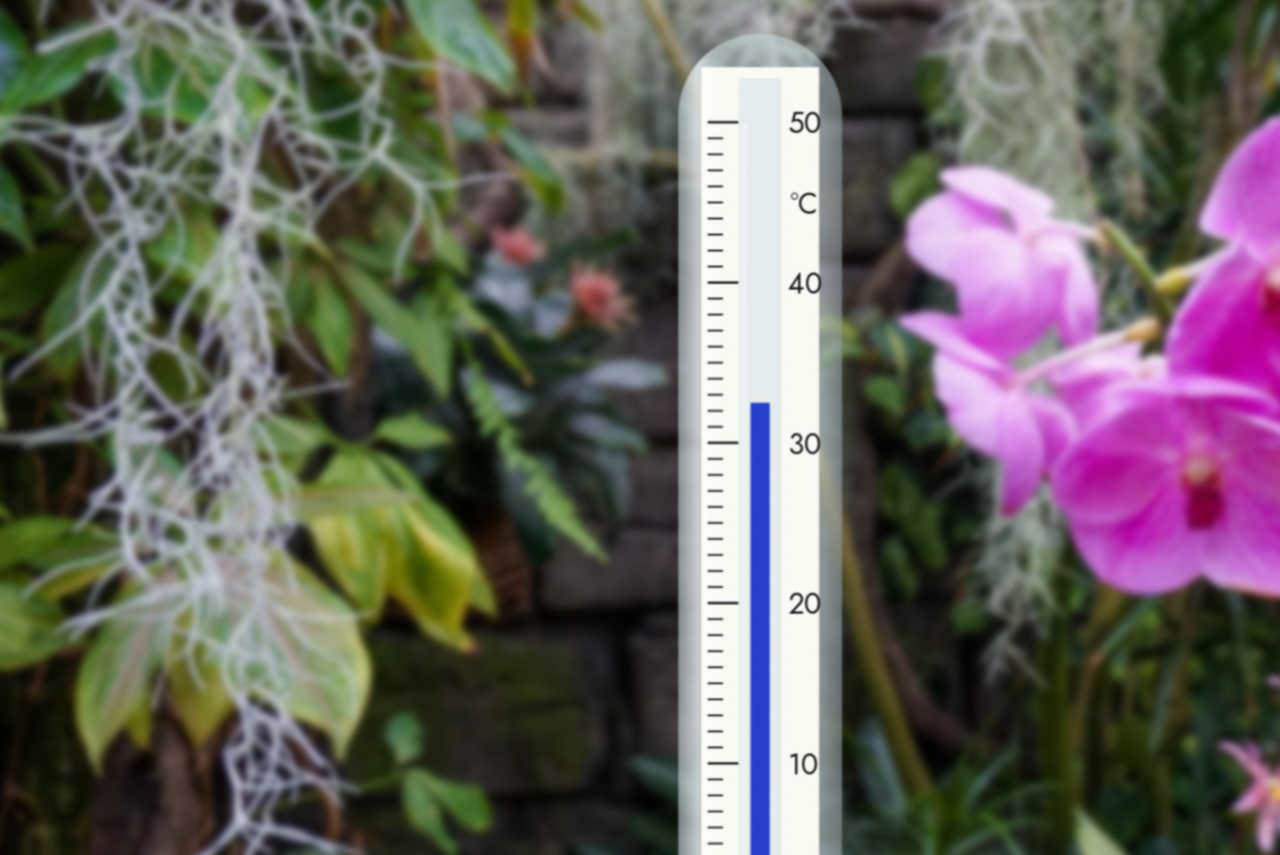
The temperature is {"value": 32.5, "unit": "°C"}
